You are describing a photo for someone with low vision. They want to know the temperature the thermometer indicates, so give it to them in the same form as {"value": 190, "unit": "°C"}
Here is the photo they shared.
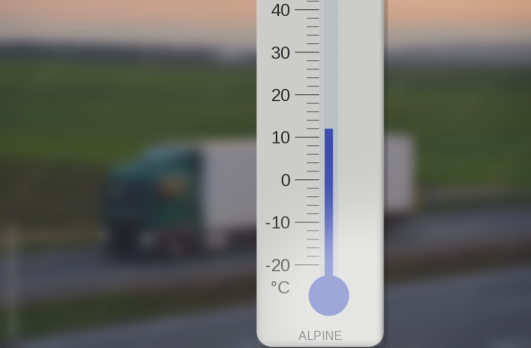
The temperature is {"value": 12, "unit": "°C"}
